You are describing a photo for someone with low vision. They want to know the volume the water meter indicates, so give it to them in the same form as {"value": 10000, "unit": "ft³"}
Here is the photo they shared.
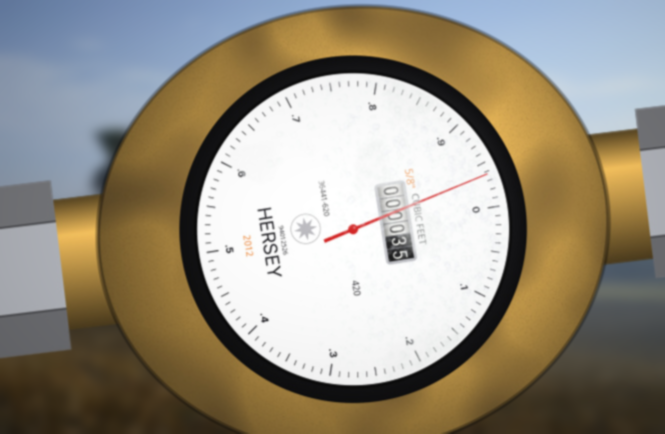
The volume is {"value": 34.96, "unit": "ft³"}
